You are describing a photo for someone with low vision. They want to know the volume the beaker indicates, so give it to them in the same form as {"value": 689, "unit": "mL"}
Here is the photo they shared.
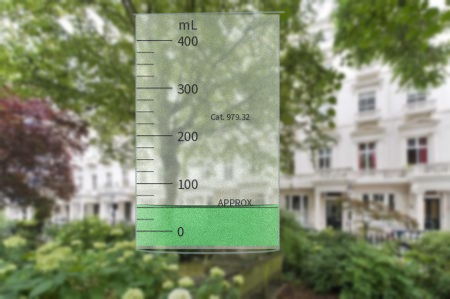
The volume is {"value": 50, "unit": "mL"}
